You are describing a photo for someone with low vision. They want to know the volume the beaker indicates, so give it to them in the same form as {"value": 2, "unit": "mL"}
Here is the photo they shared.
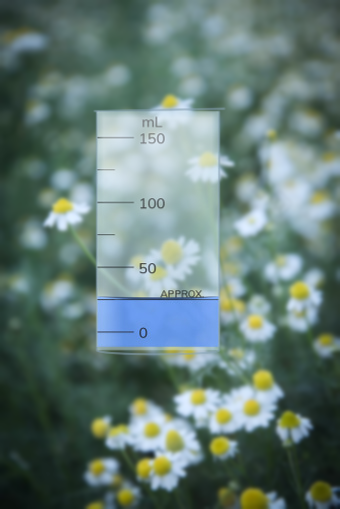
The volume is {"value": 25, "unit": "mL"}
